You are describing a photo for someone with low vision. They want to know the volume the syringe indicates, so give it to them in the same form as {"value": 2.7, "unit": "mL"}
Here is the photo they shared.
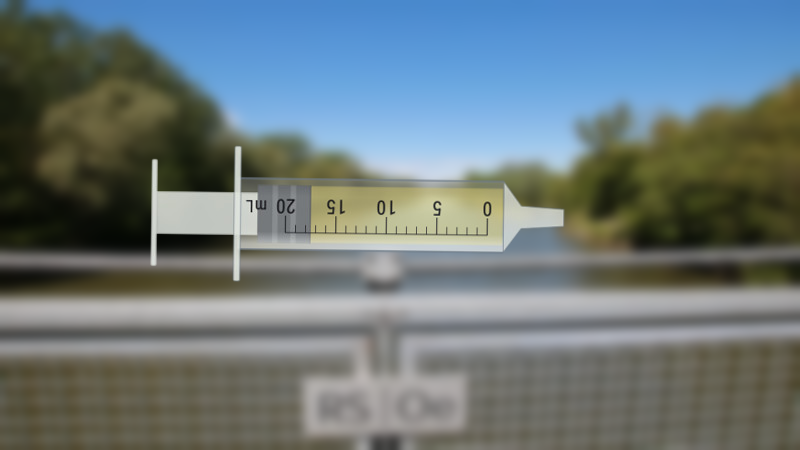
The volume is {"value": 17.5, "unit": "mL"}
